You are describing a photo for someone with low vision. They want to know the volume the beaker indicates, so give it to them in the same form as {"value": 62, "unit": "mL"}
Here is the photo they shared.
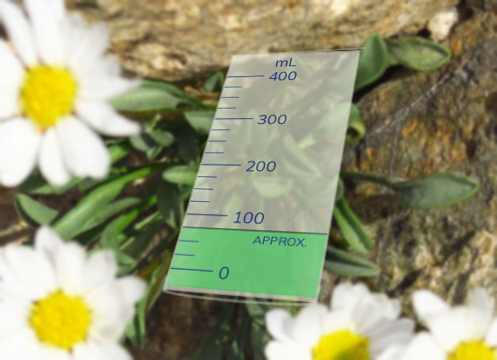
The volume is {"value": 75, "unit": "mL"}
